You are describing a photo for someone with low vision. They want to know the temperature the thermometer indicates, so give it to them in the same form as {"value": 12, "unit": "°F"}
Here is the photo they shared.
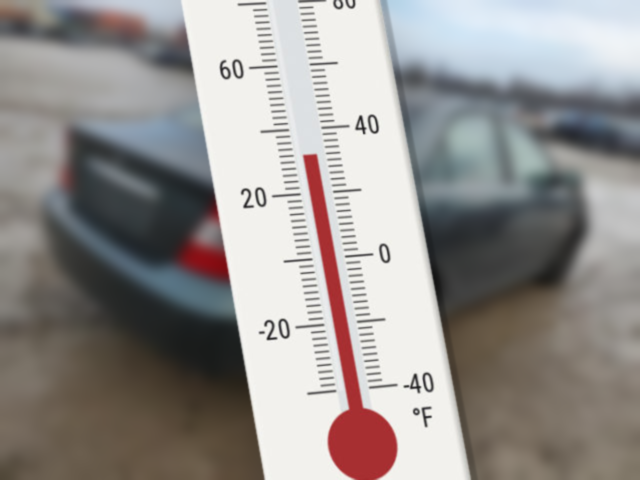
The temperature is {"value": 32, "unit": "°F"}
